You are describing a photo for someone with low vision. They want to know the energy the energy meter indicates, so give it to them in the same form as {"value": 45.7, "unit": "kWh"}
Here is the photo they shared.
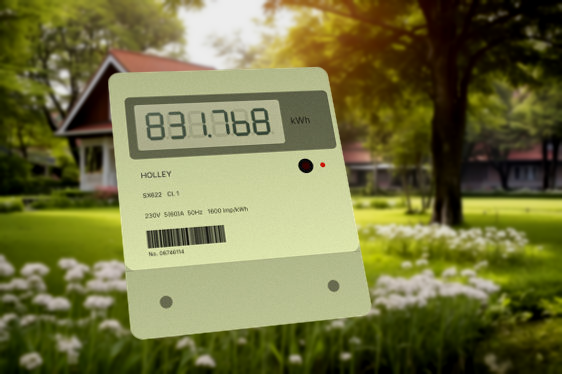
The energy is {"value": 831.768, "unit": "kWh"}
